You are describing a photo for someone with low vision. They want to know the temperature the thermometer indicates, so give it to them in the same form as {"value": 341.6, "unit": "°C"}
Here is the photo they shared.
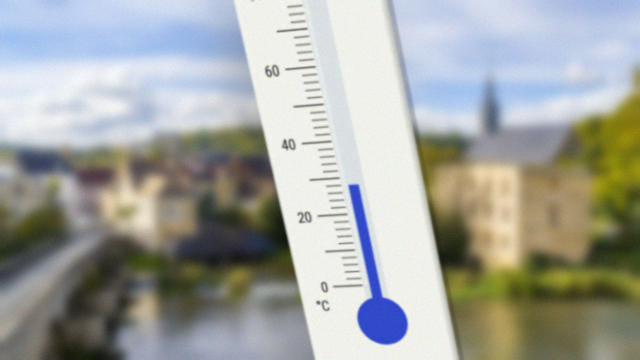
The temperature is {"value": 28, "unit": "°C"}
